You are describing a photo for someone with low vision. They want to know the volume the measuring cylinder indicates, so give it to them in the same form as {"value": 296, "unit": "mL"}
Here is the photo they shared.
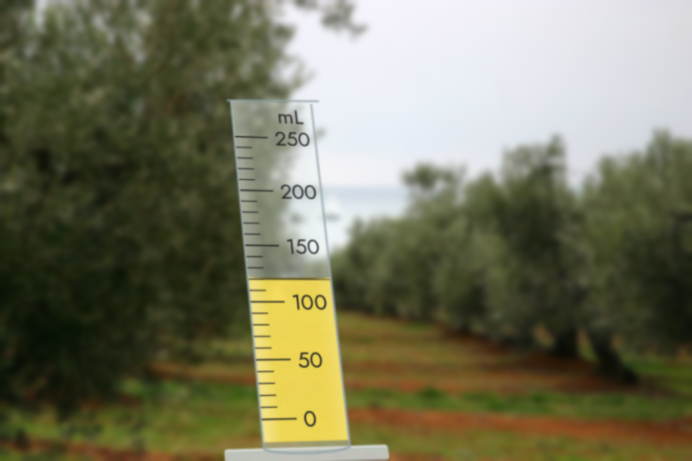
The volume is {"value": 120, "unit": "mL"}
